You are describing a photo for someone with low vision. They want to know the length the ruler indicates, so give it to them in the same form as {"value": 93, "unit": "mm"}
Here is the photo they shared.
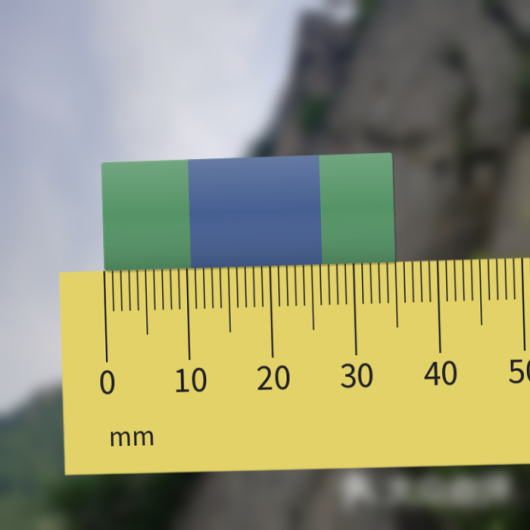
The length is {"value": 35, "unit": "mm"}
